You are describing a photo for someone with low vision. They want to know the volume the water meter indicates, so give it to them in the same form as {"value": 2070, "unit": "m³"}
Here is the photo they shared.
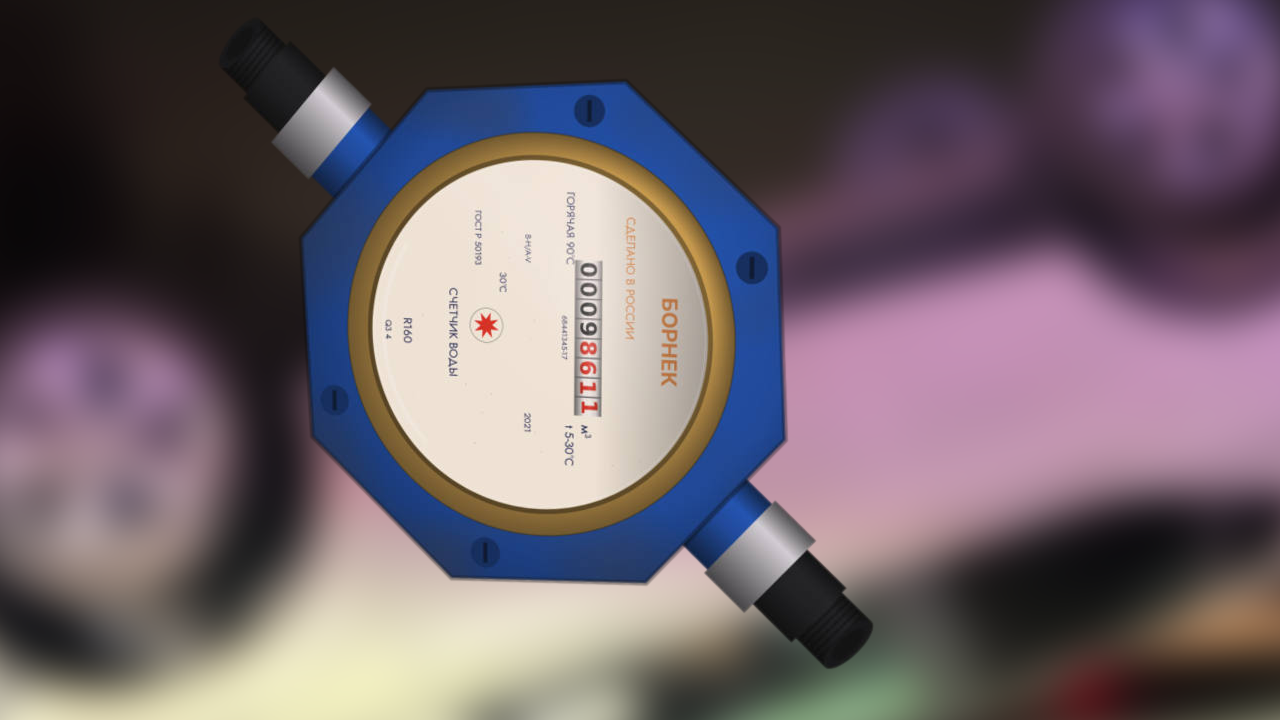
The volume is {"value": 9.8611, "unit": "m³"}
